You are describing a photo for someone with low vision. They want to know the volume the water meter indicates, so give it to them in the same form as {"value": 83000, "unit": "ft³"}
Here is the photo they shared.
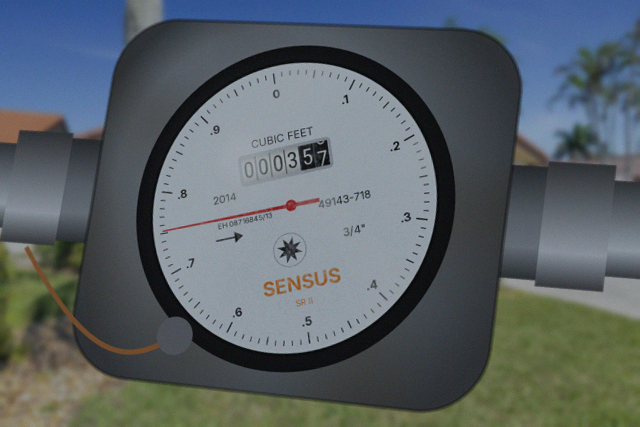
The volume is {"value": 356.75, "unit": "ft³"}
